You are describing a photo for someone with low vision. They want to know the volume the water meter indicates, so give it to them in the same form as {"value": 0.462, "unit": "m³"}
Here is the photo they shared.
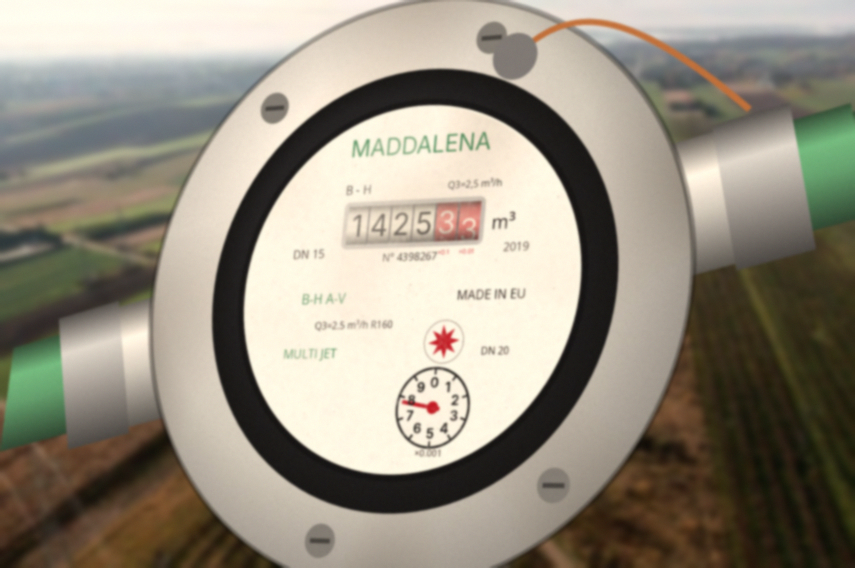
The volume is {"value": 1425.327, "unit": "m³"}
